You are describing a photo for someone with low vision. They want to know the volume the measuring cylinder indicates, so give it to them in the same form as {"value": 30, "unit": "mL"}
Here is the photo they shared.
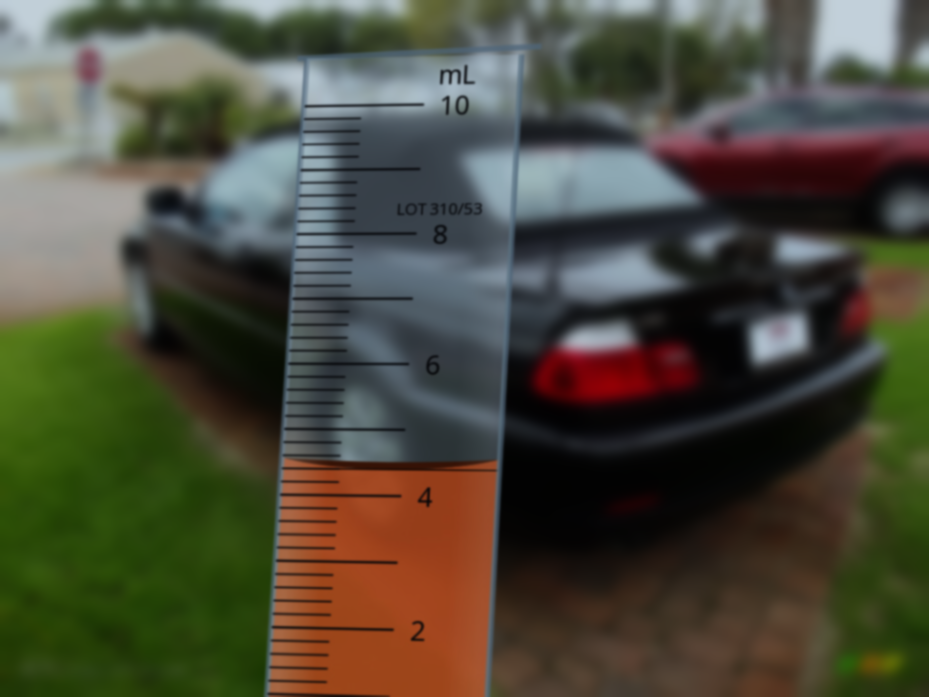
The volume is {"value": 4.4, "unit": "mL"}
